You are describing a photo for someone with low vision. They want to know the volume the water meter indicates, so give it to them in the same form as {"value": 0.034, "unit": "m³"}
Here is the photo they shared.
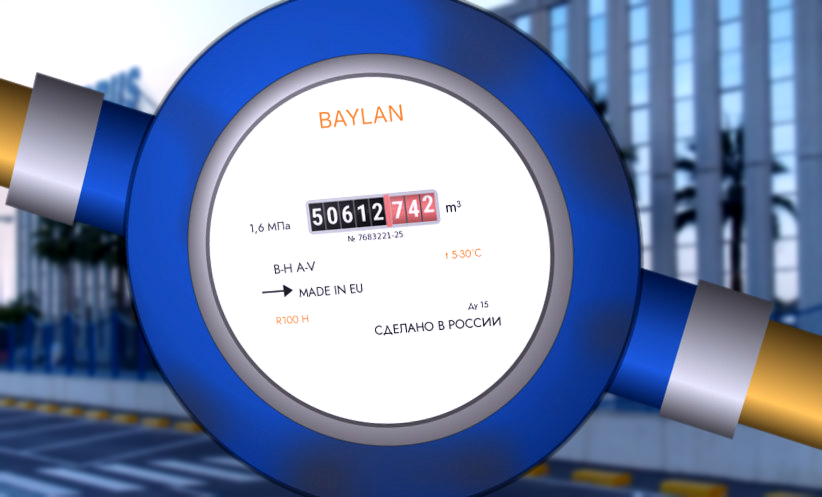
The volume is {"value": 50612.742, "unit": "m³"}
